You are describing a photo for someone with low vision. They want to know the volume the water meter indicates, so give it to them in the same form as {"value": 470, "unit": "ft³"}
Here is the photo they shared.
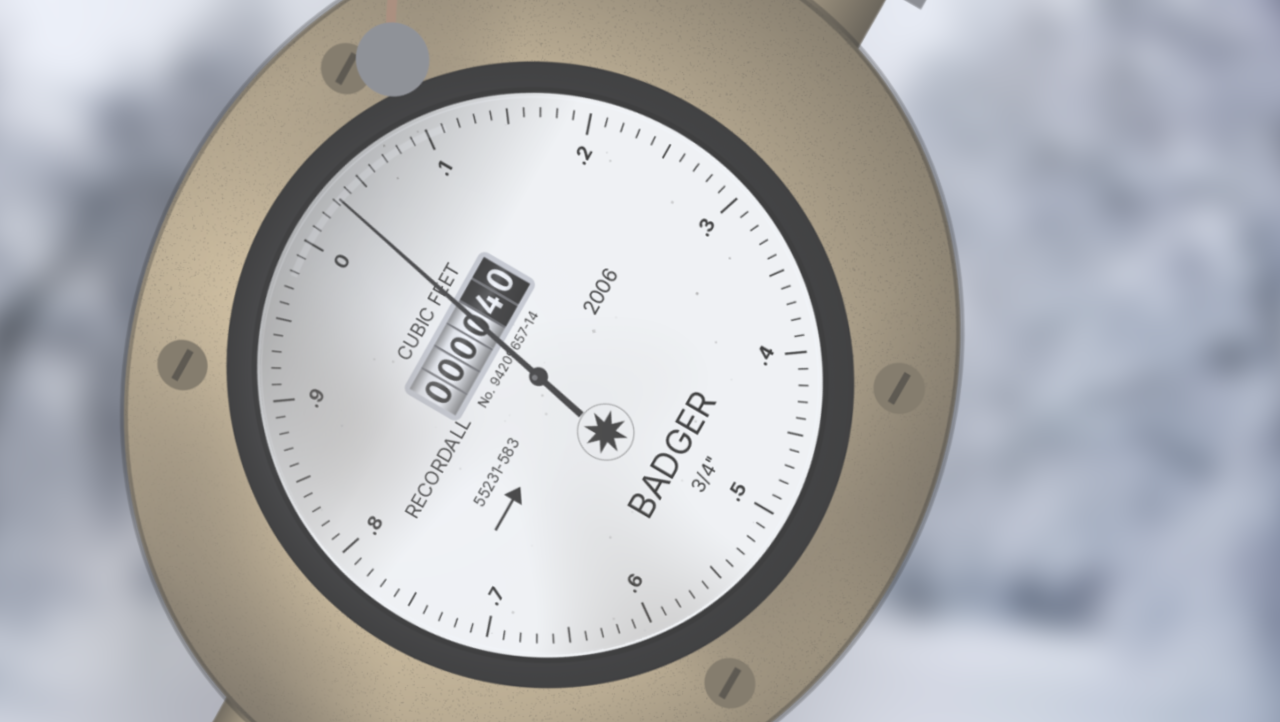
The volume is {"value": 40.03, "unit": "ft³"}
